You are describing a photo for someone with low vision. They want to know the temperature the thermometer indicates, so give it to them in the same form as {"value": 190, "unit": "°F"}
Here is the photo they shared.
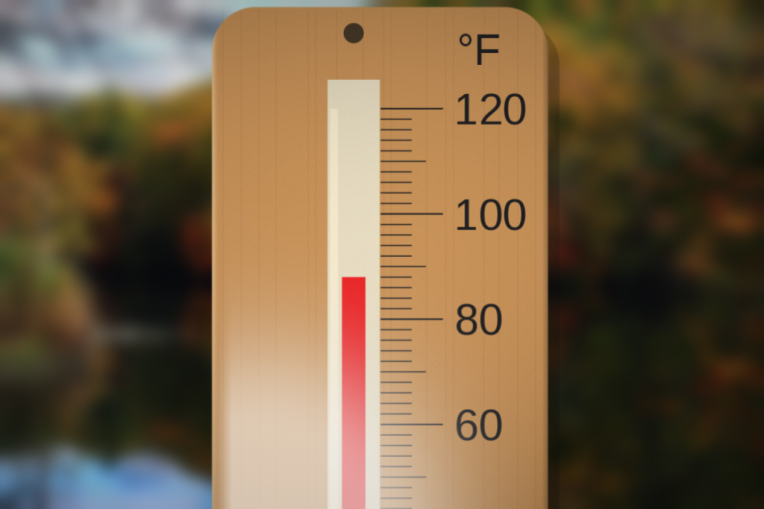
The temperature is {"value": 88, "unit": "°F"}
